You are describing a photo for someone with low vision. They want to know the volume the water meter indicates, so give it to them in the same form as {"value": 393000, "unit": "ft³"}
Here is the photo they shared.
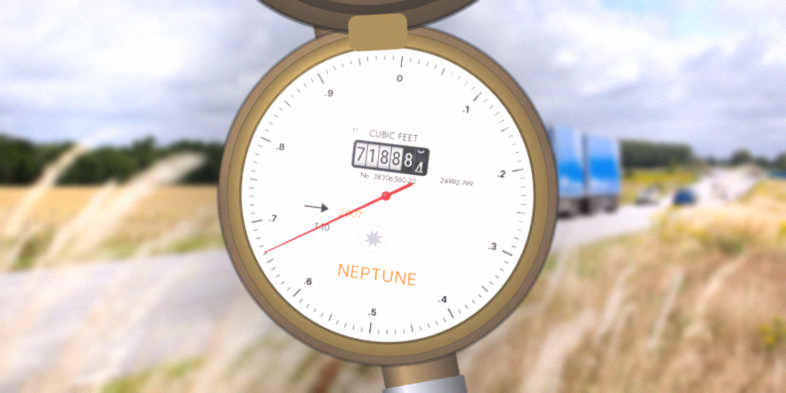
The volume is {"value": 718883.66, "unit": "ft³"}
